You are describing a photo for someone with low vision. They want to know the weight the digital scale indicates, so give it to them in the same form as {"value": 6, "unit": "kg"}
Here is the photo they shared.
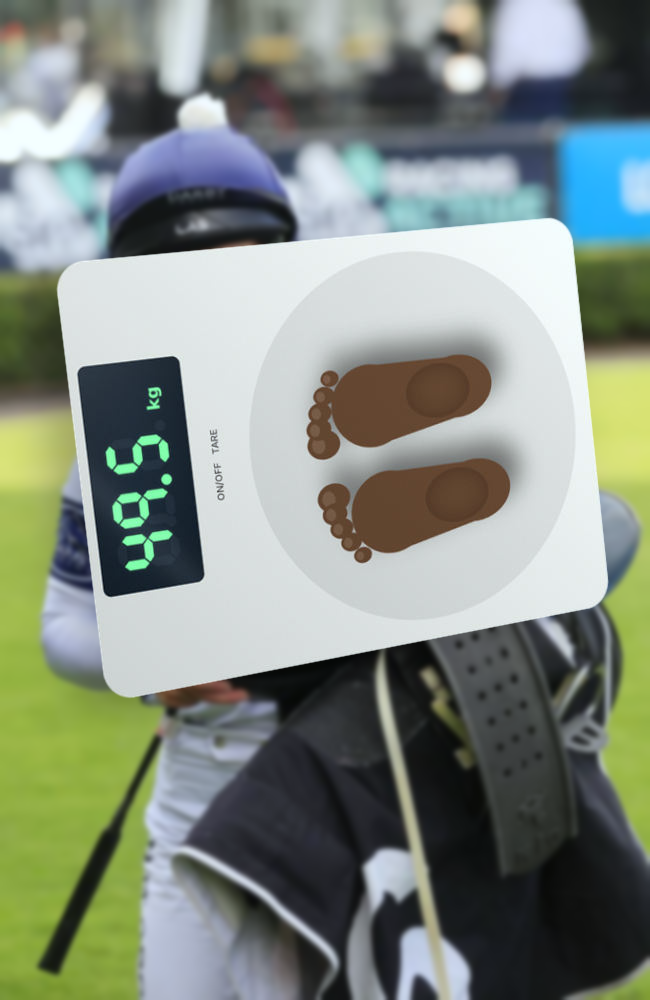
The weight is {"value": 49.5, "unit": "kg"}
